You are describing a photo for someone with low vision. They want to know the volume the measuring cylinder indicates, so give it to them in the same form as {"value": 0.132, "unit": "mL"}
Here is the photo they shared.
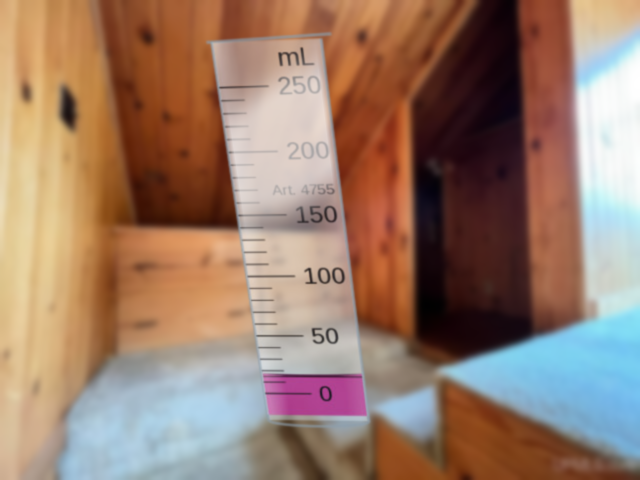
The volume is {"value": 15, "unit": "mL"}
